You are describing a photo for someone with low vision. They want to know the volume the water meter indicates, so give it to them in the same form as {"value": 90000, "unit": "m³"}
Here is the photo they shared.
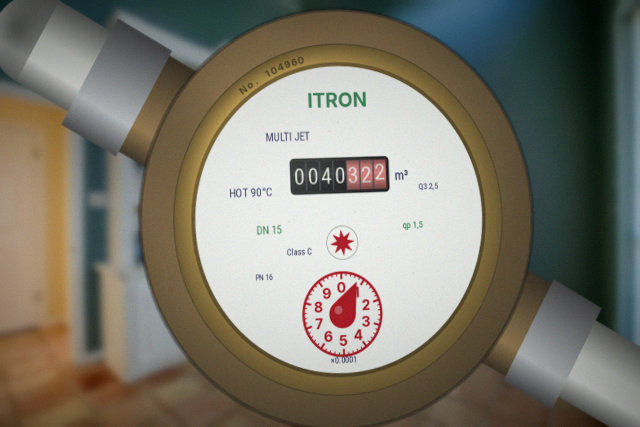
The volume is {"value": 40.3220, "unit": "m³"}
